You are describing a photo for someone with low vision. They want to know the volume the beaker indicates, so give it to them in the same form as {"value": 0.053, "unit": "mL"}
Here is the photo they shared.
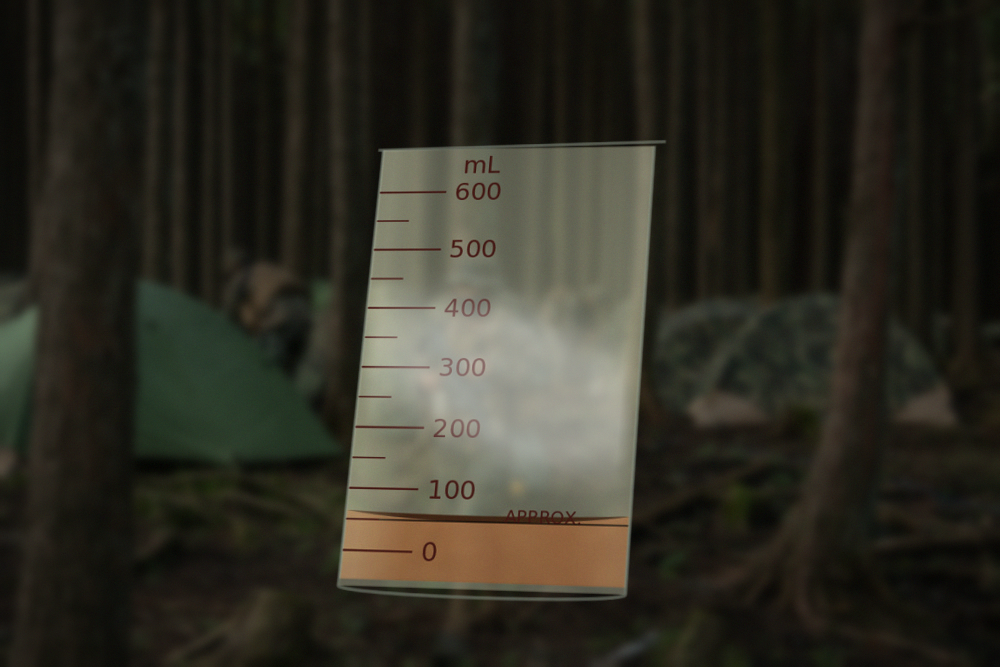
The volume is {"value": 50, "unit": "mL"}
